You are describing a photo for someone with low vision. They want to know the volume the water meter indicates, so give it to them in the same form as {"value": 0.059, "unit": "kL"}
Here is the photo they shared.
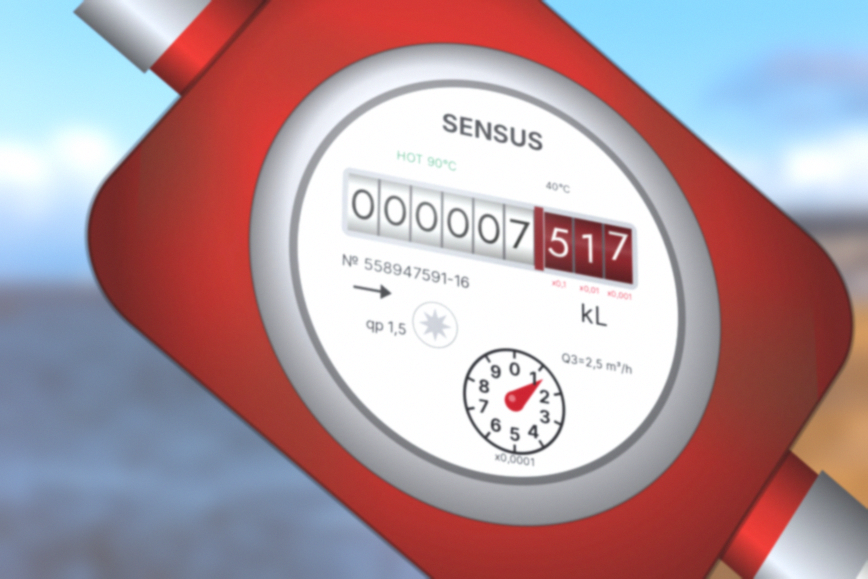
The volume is {"value": 7.5171, "unit": "kL"}
